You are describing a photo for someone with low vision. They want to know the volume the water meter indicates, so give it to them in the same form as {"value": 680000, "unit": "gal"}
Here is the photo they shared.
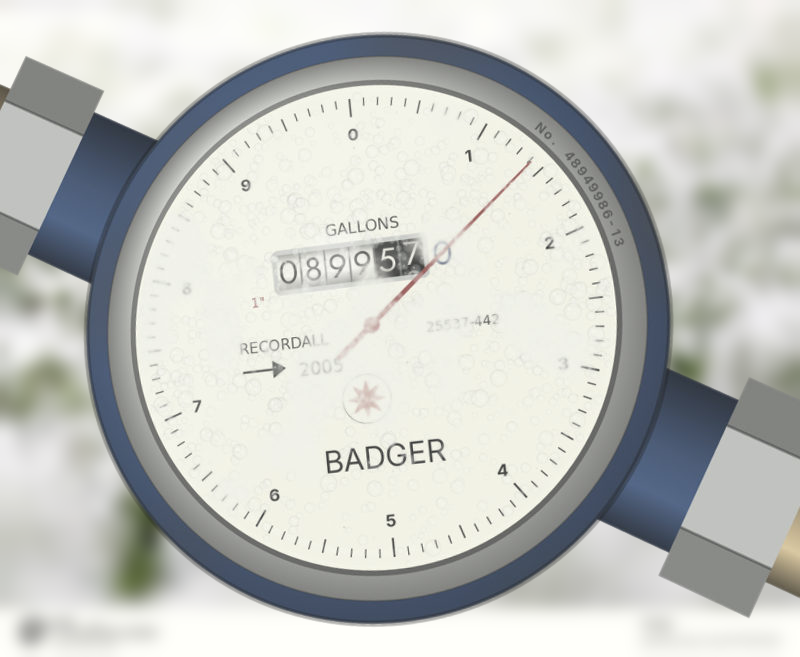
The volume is {"value": 899571.4, "unit": "gal"}
